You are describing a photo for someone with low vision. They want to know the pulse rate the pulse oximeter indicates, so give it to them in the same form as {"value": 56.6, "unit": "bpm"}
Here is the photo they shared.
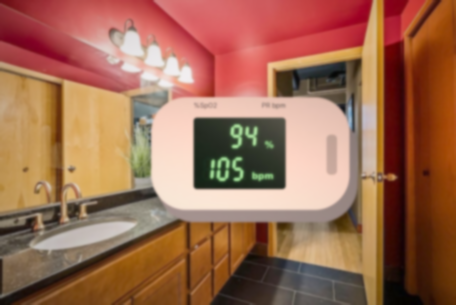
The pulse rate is {"value": 105, "unit": "bpm"}
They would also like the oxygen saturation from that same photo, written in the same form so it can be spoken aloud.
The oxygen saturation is {"value": 94, "unit": "%"}
